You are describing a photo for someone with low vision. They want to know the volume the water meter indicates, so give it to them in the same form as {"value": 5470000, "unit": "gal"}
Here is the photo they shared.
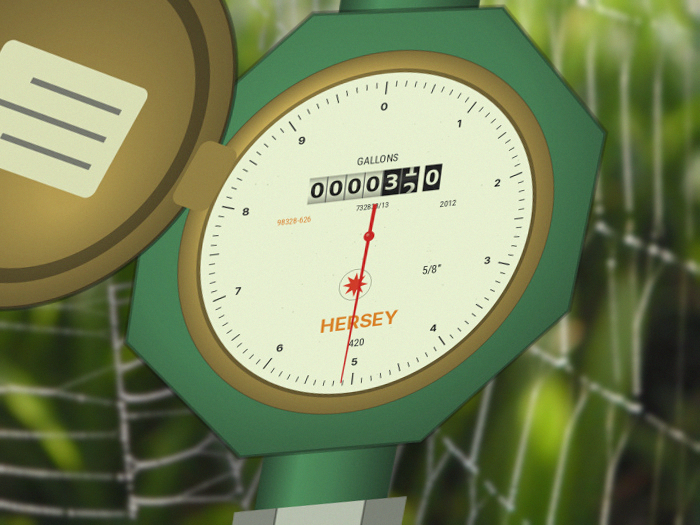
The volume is {"value": 315.1, "unit": "gal"}
